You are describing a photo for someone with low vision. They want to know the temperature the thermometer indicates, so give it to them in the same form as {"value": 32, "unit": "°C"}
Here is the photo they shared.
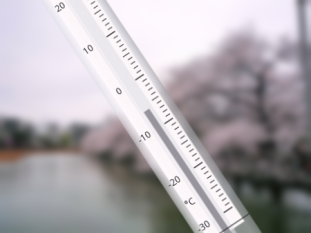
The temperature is {"value": -6, "unit": "°C"}
